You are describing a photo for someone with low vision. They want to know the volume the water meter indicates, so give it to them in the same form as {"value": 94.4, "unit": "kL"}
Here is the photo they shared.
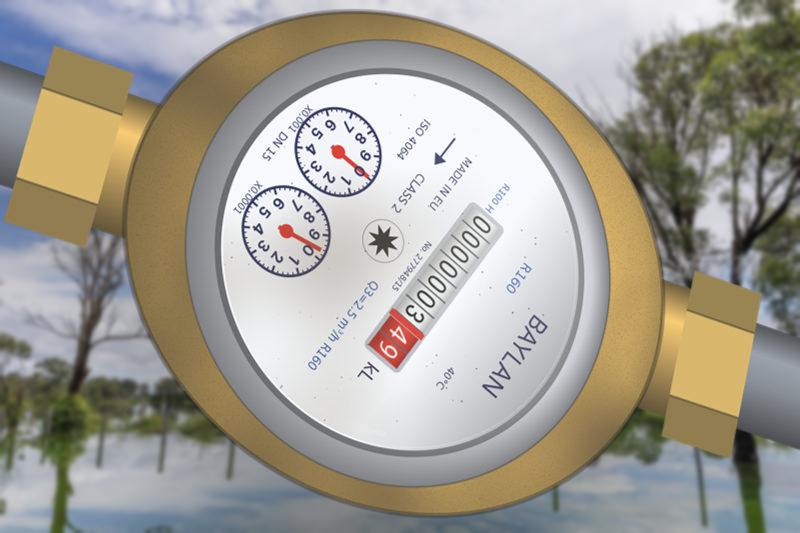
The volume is {"value": 3.4899, "unit": "kL"}
